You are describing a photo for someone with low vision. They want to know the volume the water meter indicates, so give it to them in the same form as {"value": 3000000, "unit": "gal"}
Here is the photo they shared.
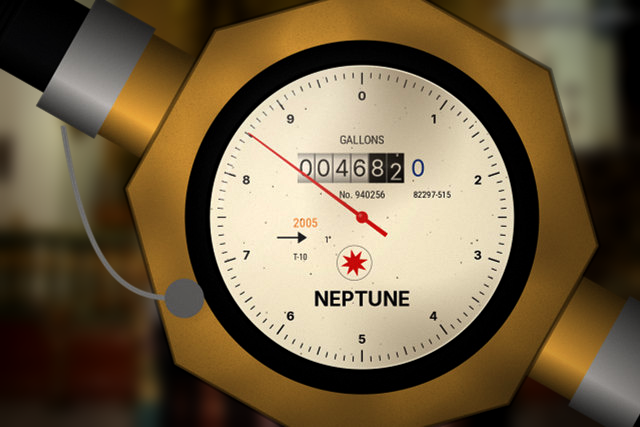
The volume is {"value": 46818.5, "unit": "gal"}
